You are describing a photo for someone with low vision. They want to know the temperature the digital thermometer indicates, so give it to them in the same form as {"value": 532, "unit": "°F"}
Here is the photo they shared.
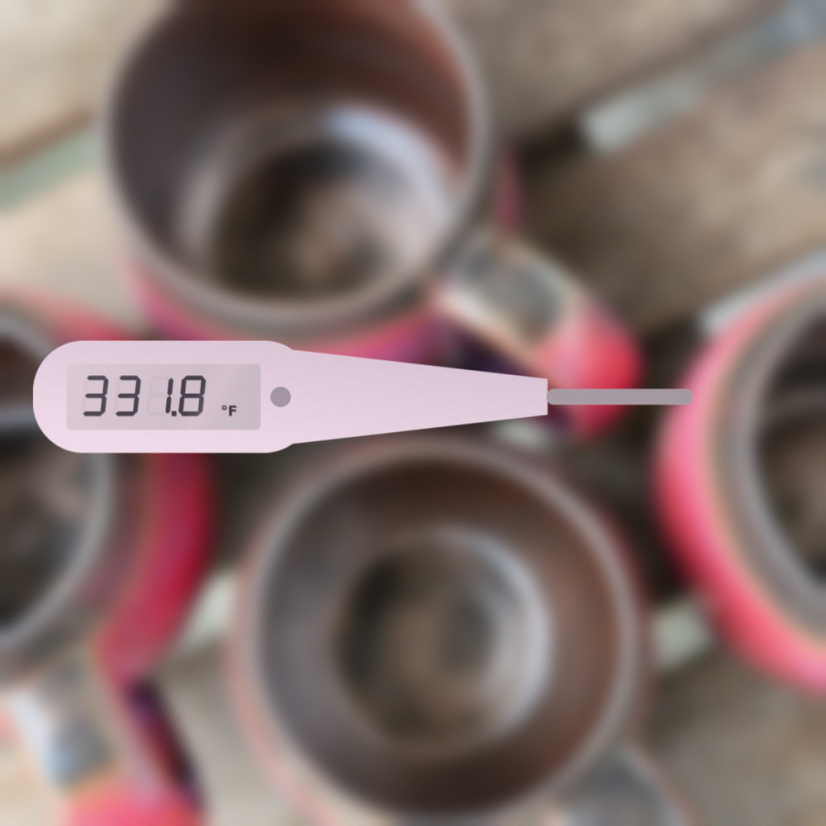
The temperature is {"value": 331.8, "unit": "°F"}
